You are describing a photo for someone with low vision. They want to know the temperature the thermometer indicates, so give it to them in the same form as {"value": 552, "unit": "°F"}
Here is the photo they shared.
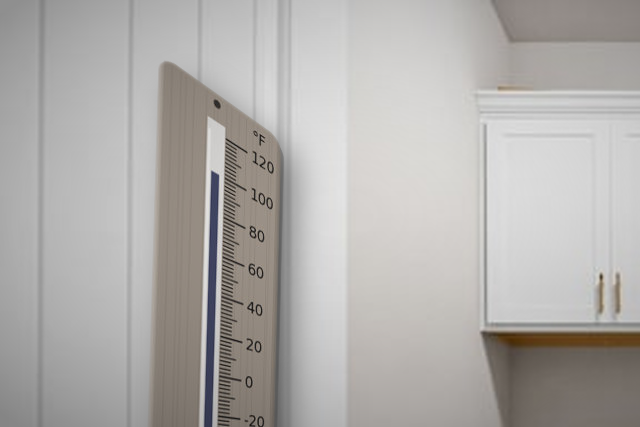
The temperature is {"value": 100, "unit": "°F"}
